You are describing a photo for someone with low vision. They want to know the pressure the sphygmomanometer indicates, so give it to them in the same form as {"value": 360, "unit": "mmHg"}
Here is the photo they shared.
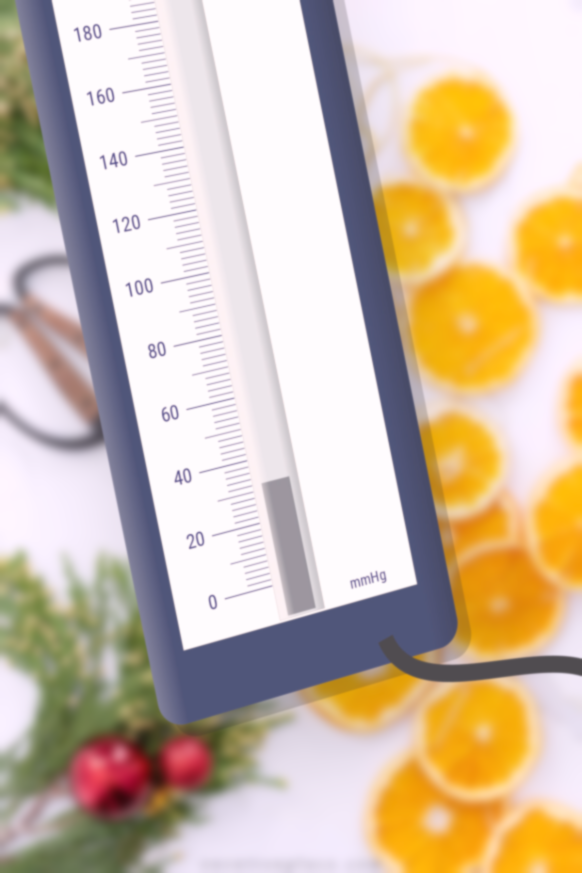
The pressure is {"value": 32, "unit": "mmHg"}
